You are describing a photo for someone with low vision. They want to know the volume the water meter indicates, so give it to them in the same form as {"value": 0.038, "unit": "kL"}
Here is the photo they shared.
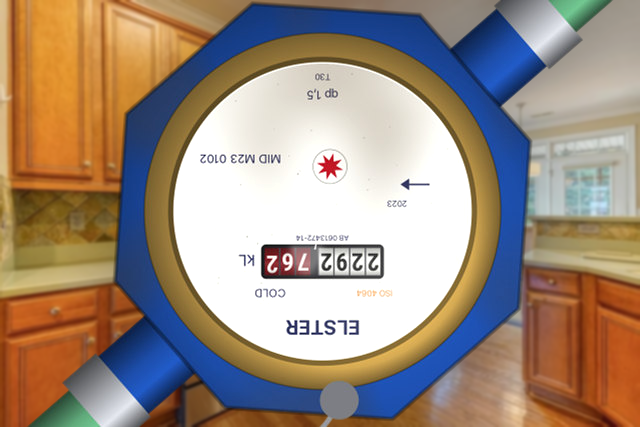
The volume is {"value": 2292.762, "unit": "kL"}
